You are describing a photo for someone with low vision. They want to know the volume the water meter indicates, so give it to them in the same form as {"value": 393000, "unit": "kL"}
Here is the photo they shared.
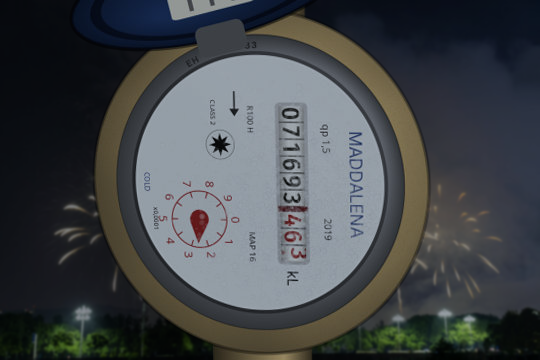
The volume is {"value": 71693.4632, "unit": "kL"}
